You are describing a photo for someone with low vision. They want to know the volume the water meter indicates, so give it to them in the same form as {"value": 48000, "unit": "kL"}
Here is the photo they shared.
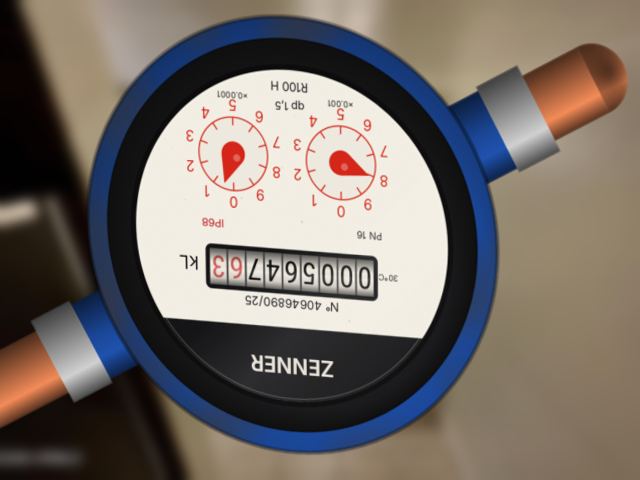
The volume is {"value": 5647.6380, "unit": "kL"}
